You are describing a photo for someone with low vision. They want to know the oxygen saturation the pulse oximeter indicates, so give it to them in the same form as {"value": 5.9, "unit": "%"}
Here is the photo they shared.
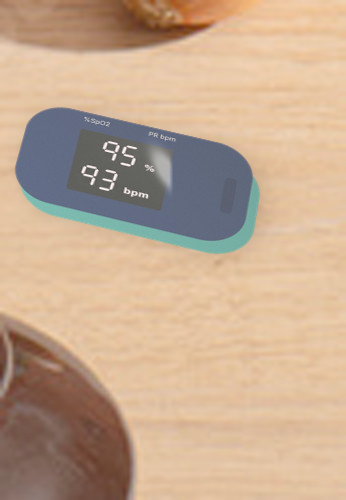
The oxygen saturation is {"value": 95, "unit": "%"}
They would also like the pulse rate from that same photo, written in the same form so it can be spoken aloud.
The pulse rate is {"value": 93, "unit": "bpm"}
